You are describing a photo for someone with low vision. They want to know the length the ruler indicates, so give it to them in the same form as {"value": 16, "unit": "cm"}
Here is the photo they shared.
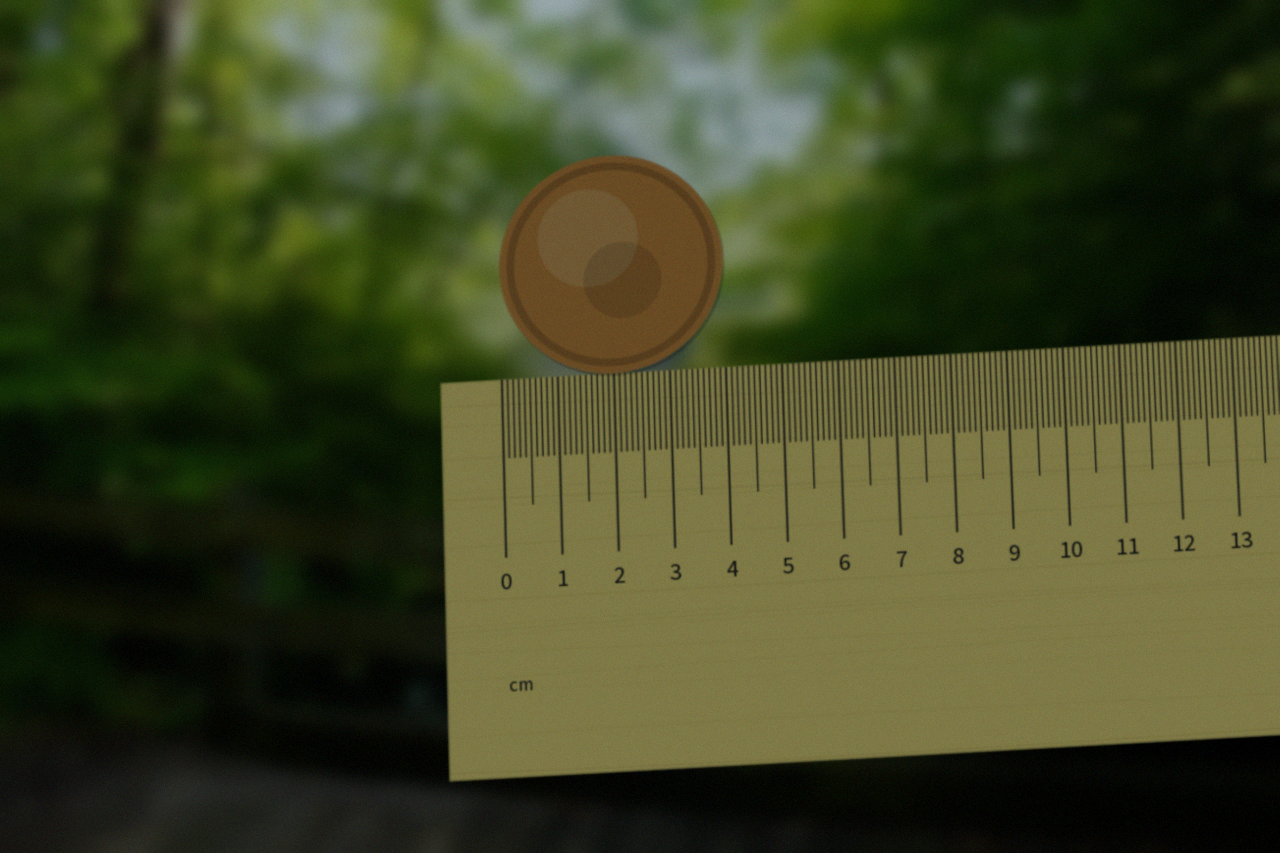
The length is {"value": 4, "unit": "cm"}
